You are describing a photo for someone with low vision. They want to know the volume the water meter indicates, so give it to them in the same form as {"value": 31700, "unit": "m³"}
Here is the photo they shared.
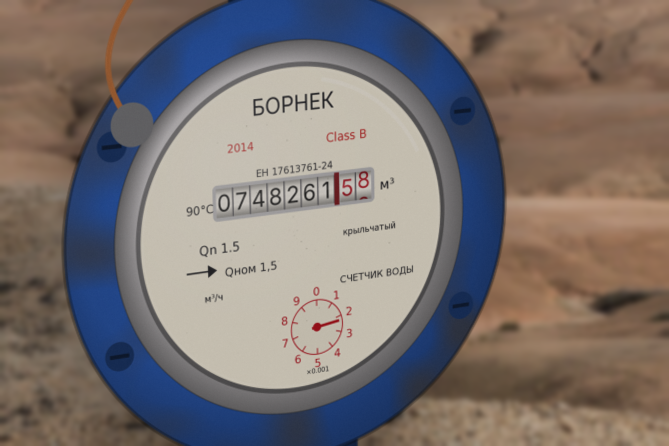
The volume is {"value": 748261.582, "unit": "m³"}
